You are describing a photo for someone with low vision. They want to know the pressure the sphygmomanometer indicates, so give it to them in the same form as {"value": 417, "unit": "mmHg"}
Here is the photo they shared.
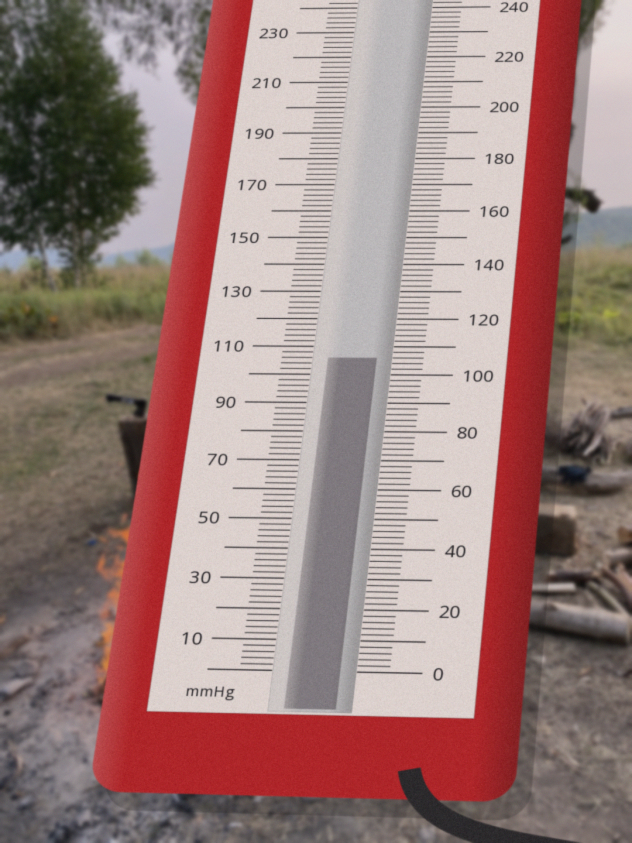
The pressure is {"value": 106, "unit": "mmHg"}
